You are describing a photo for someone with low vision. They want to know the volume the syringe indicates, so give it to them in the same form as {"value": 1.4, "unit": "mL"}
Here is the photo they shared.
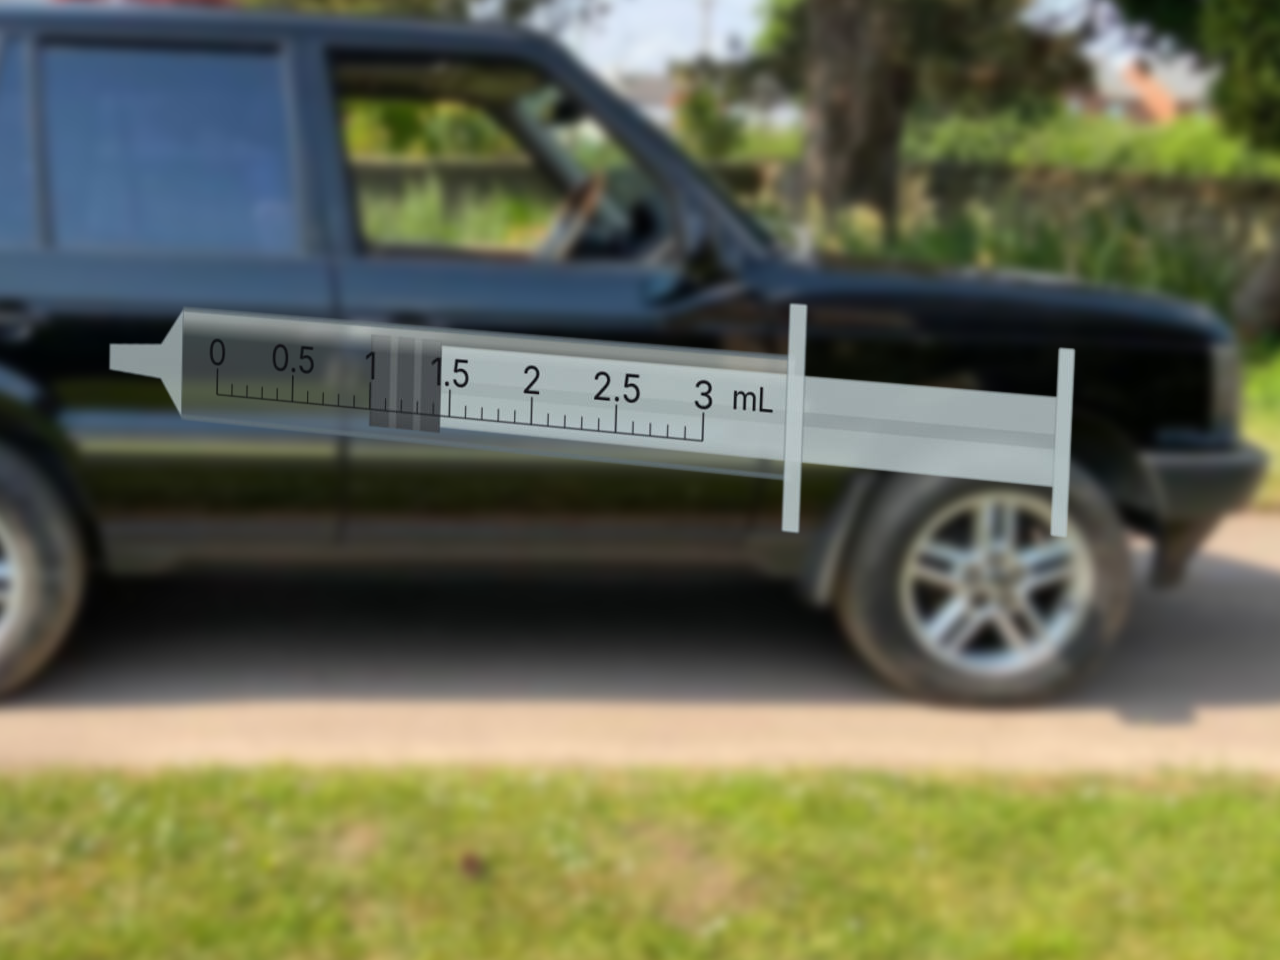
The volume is {"value": 1, "unit": "mL"}
